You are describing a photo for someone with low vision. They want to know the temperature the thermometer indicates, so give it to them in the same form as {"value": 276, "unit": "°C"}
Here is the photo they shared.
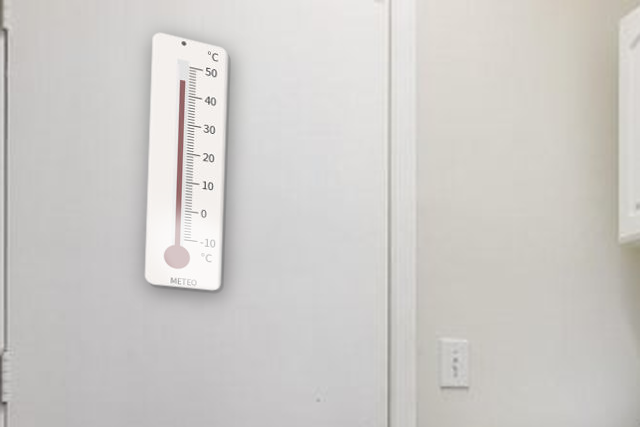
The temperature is {"value": 45, "unit": "°C"}
